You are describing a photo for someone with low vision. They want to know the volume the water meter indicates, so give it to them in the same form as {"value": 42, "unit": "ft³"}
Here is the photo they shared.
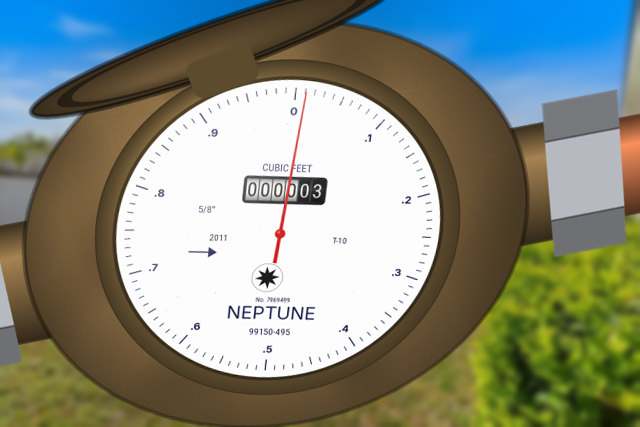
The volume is {"value": 3.01, "unit": "ft³"}
